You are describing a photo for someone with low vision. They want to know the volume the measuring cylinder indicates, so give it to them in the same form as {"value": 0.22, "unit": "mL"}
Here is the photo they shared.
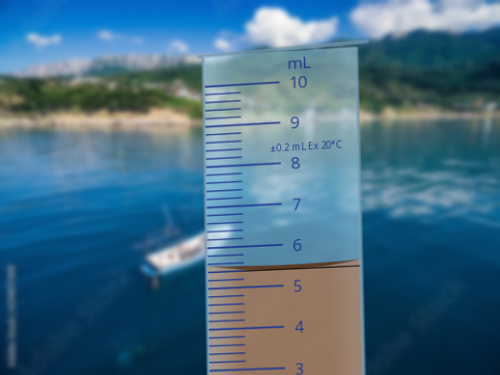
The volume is {"value": 5.4, "unit": "mL"}
